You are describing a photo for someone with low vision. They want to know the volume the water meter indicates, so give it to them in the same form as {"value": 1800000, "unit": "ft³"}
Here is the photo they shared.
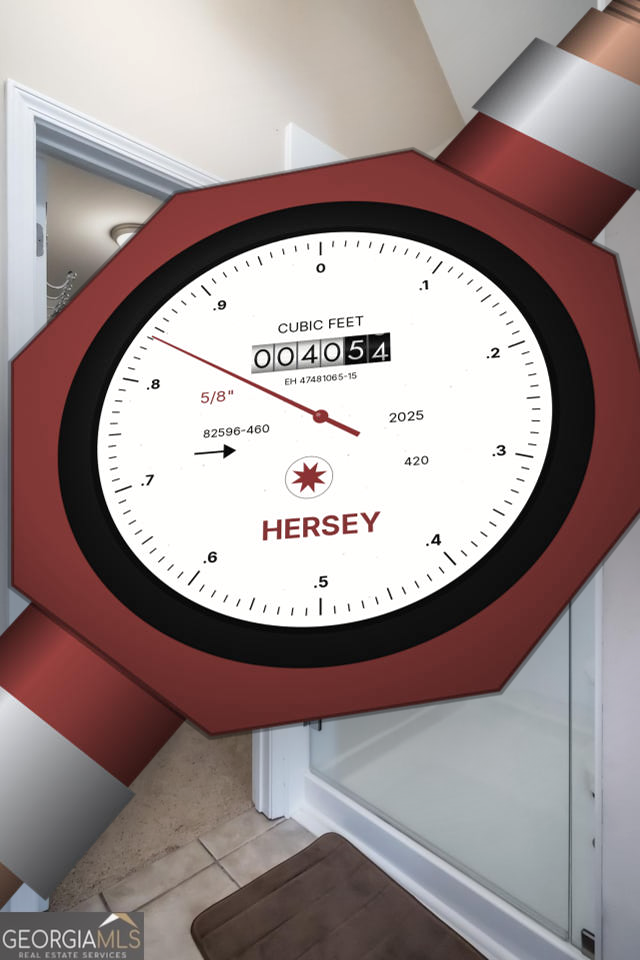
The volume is {"value": 4053.84, "unit": "ft³"}
